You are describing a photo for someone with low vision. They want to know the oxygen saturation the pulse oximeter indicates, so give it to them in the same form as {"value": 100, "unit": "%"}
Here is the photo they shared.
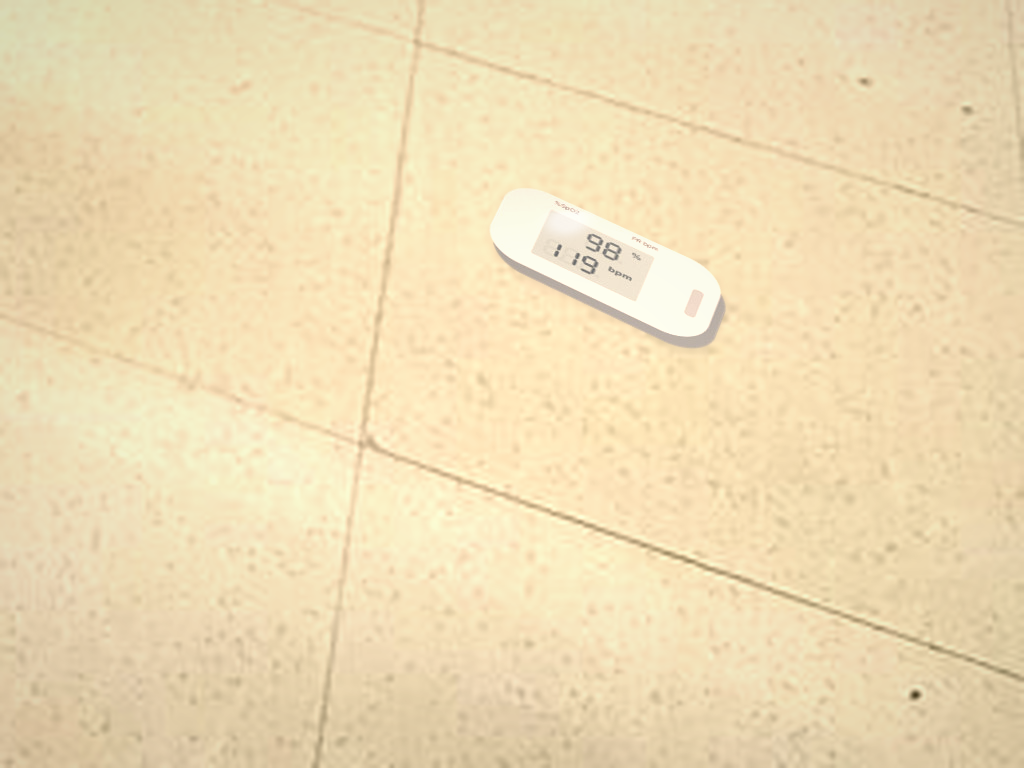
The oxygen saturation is {"value": 98, "unit": "%"}
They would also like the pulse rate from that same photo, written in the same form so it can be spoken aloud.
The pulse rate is {"value": 119, "unit": "bpm"}
